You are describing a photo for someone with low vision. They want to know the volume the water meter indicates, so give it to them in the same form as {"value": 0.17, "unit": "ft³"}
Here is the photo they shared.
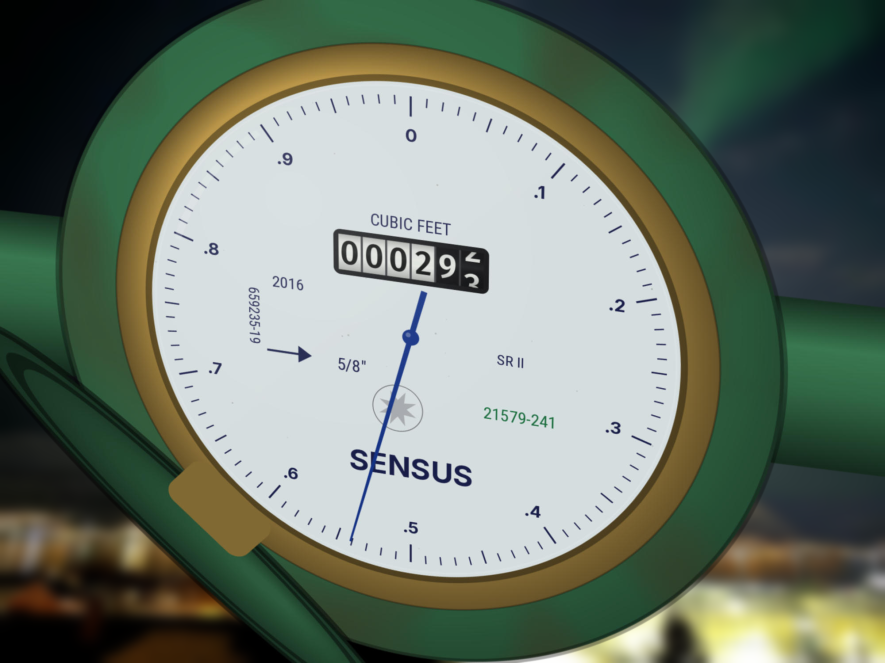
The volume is {"value": 292.54, "unit": "ft³"}
